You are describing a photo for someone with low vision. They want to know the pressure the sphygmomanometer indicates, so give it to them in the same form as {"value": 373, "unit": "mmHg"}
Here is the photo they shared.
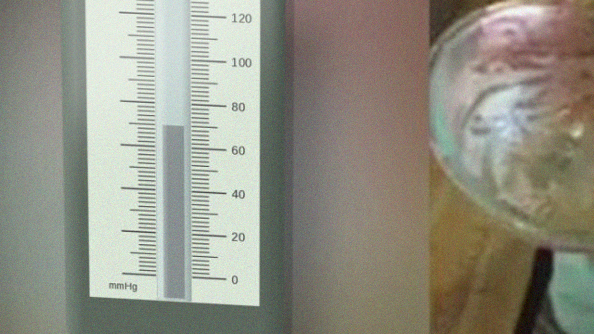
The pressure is {"value": 70, "unit": "mmHg"}
